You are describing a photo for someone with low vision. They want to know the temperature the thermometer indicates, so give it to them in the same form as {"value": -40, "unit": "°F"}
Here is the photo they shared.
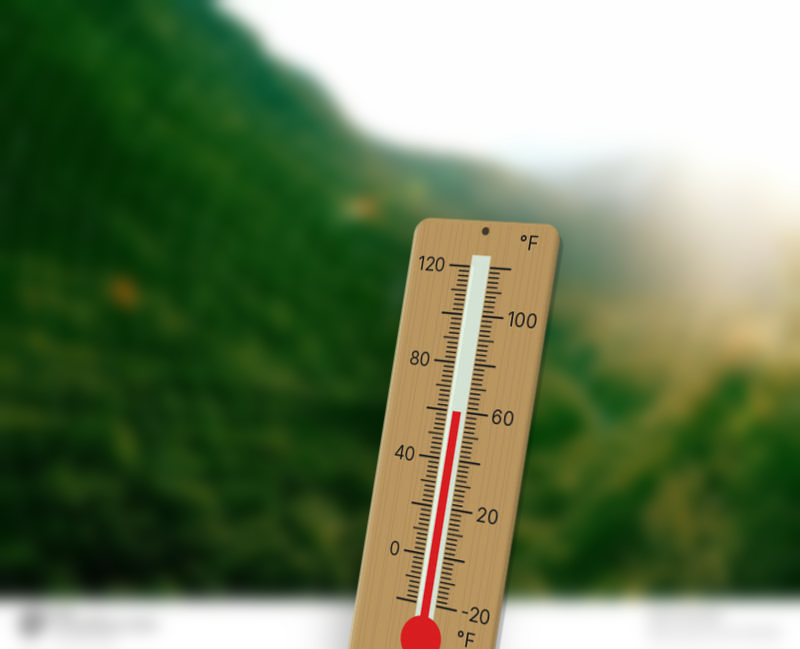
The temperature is {"value": 60, "unit": "°F"}
